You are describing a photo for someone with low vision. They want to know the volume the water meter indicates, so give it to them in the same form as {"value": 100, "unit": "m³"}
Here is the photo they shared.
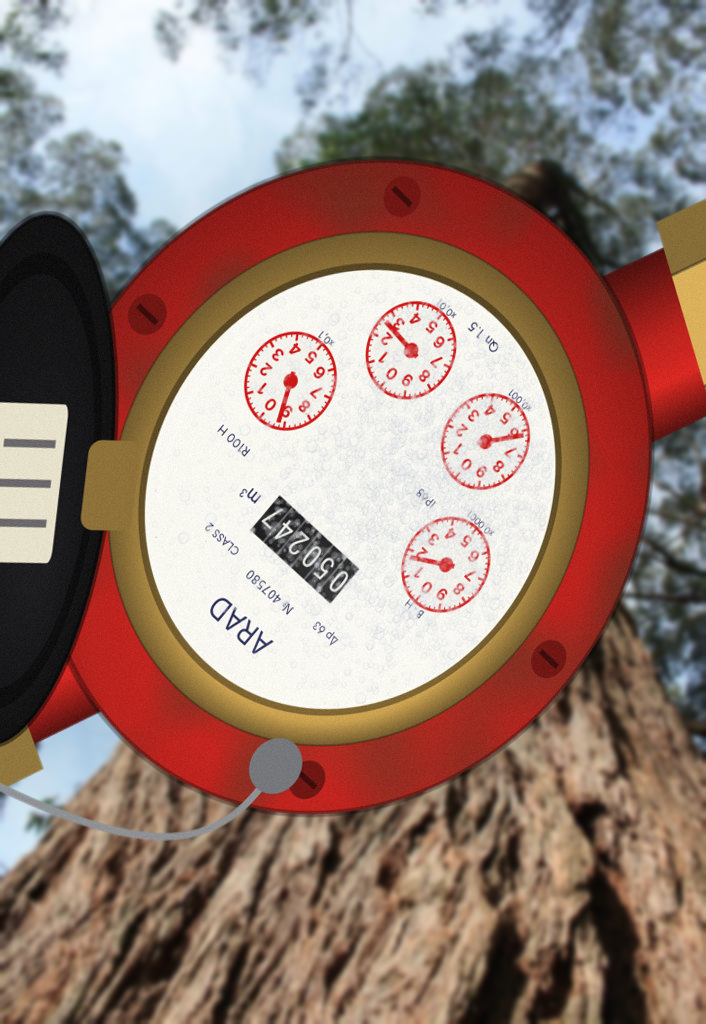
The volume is {"value": 50246.9261, "unit": "m³"}
